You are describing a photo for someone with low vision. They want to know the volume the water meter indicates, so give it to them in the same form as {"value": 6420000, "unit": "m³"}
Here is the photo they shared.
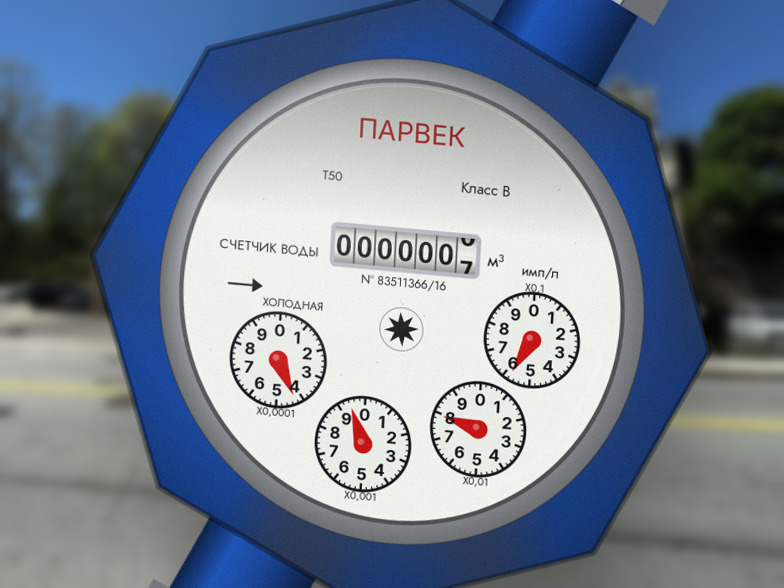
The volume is {"value": 6.5794, "unit": "m³"}
